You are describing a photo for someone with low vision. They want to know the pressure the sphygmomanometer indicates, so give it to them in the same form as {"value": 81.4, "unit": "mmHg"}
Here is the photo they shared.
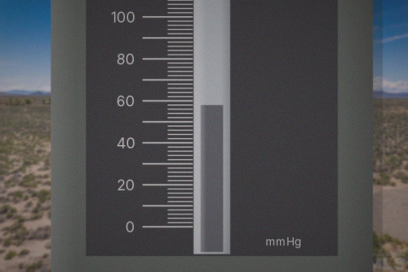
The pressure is {"value": 58, "unit": "mmHg"}
